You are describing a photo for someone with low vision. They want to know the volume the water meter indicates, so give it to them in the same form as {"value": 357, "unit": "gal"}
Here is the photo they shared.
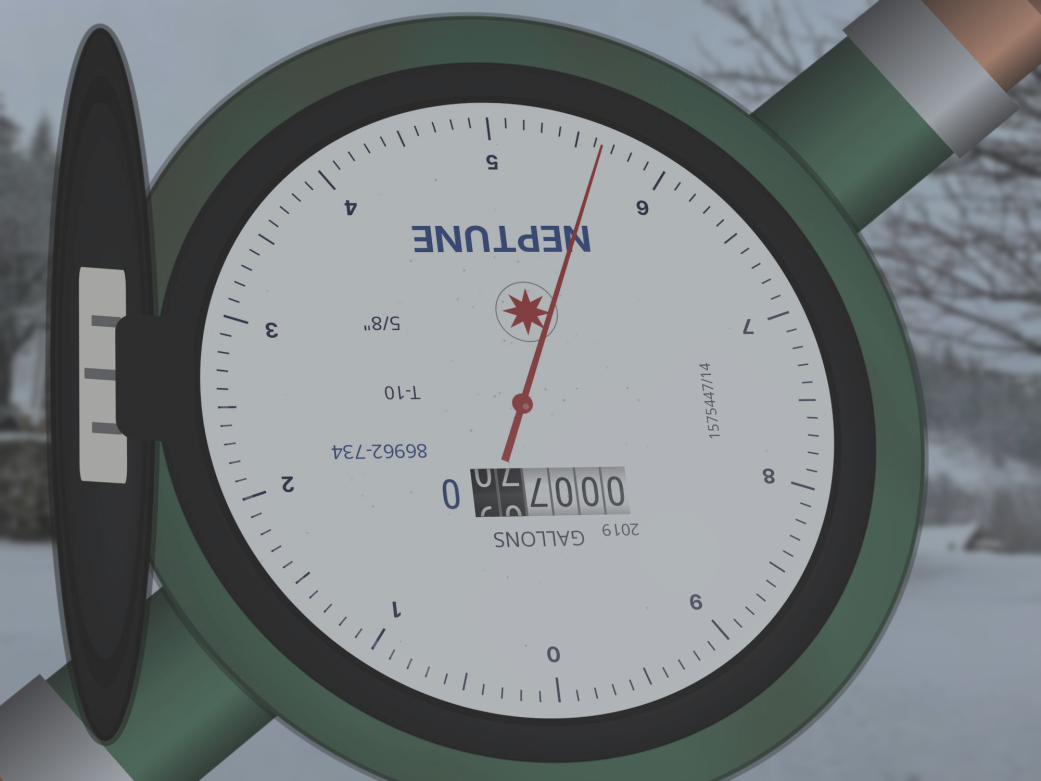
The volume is {"value": 7695.6, "unit": "gal"}
